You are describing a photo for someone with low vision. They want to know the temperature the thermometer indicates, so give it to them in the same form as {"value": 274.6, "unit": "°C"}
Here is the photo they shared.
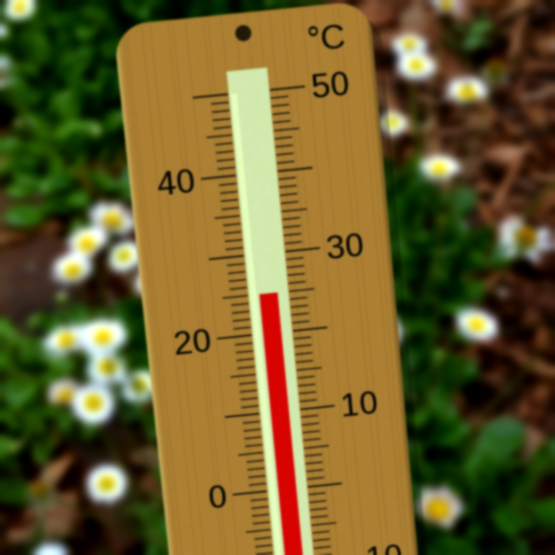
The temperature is {"value": 25, "unit": "°C"}
